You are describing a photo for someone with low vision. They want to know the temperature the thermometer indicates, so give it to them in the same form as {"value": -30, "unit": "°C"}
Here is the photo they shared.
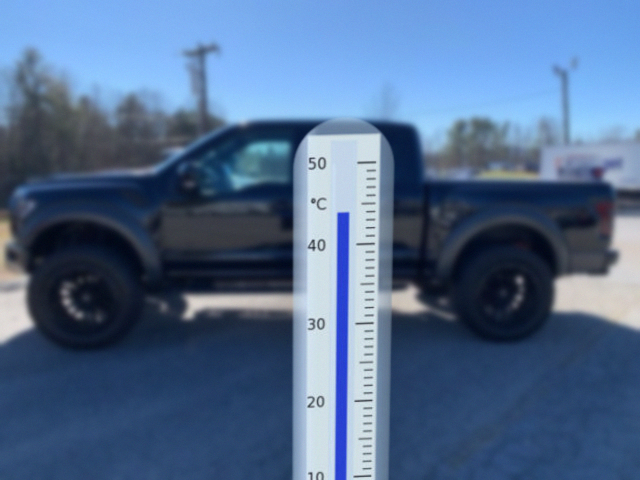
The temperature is {"value": 44, "unit": "°C"}
